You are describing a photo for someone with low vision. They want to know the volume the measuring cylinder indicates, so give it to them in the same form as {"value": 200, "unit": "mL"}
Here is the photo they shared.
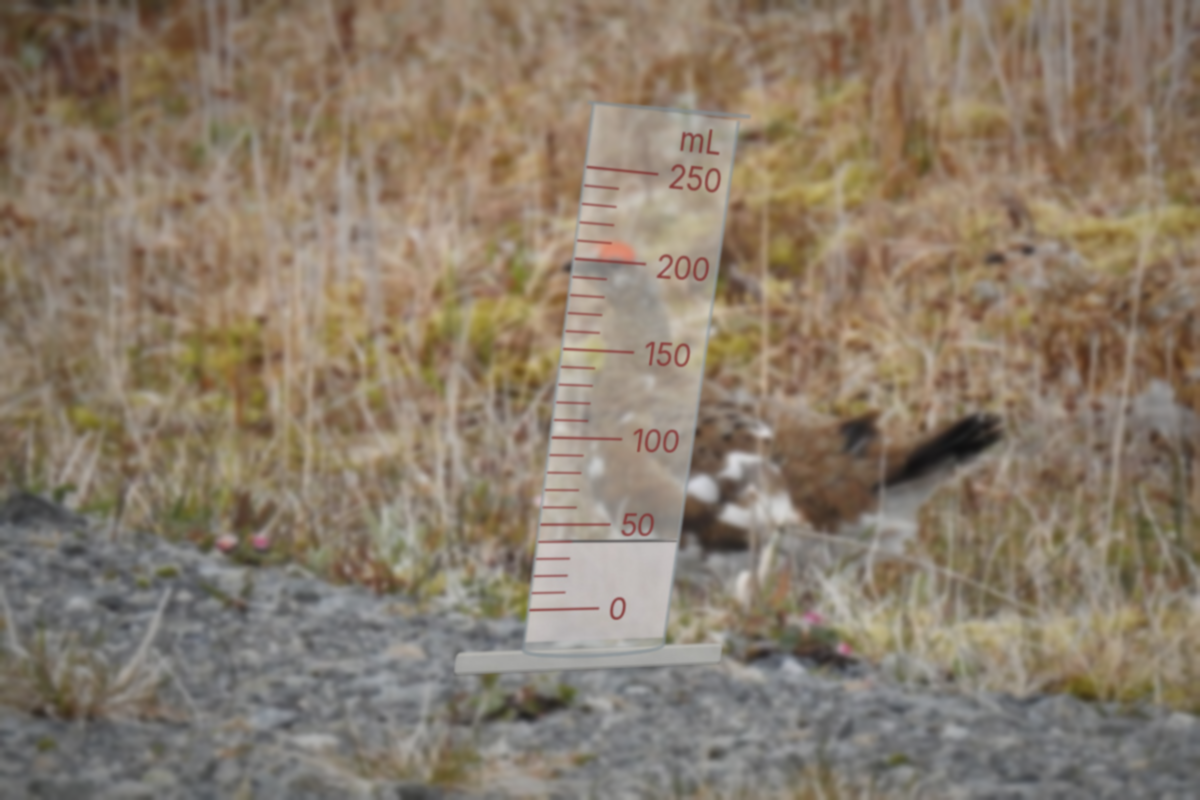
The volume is {"value": 40, "unit": "mL"}
